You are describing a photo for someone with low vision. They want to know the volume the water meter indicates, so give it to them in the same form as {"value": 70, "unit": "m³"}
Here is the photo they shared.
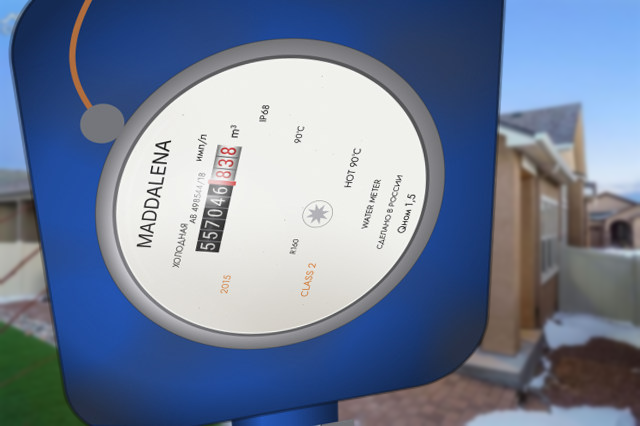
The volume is {"value": 557046.838, "unit": "m³"}
